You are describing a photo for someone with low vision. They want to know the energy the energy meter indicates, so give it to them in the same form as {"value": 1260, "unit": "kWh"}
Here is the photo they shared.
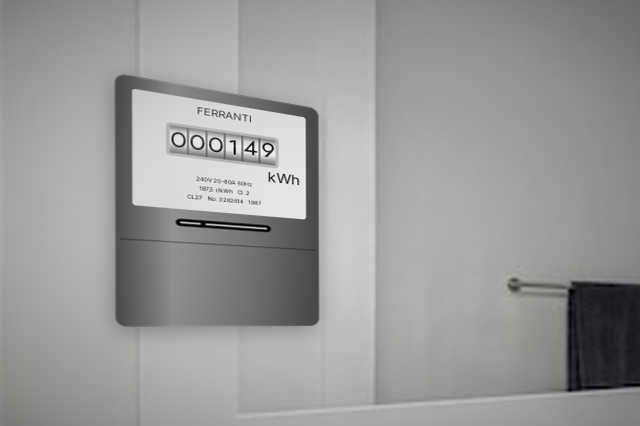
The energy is {"value": 149, "unit": "kWh"}
